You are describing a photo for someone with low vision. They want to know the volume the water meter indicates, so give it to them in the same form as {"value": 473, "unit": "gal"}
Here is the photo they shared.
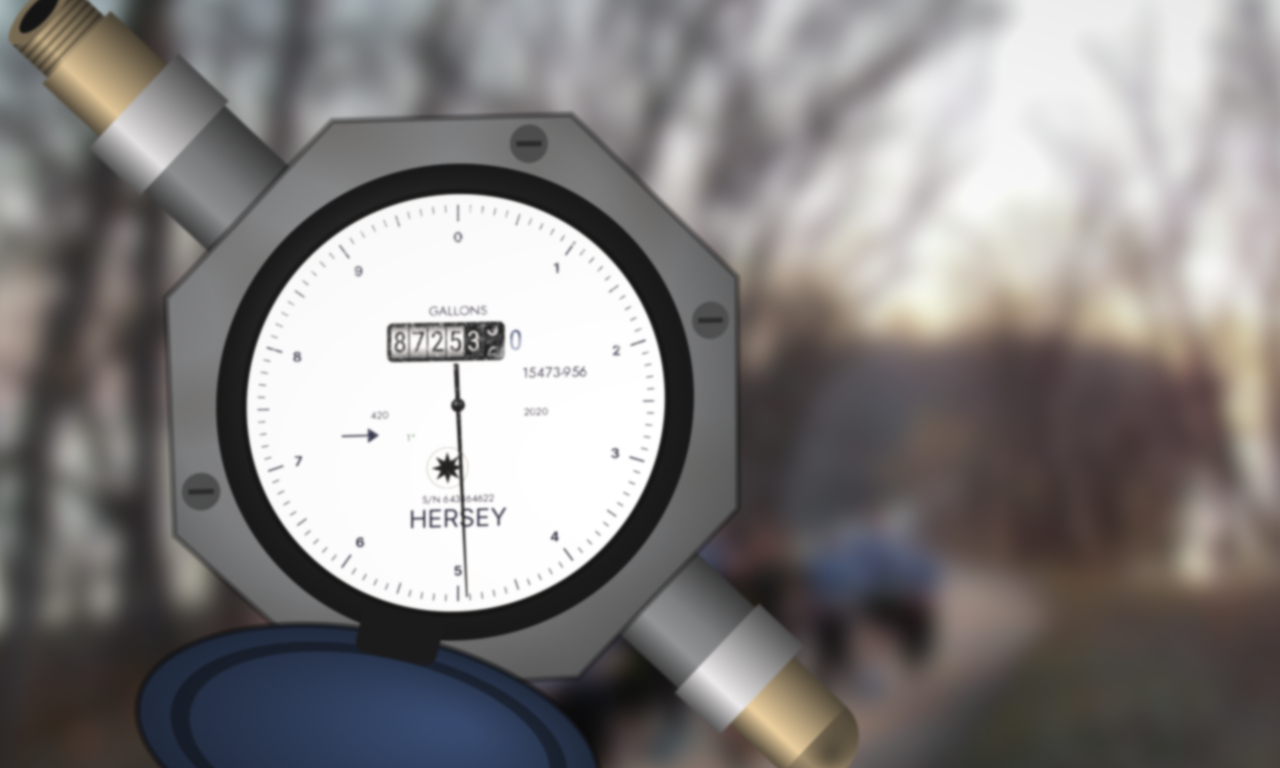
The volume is {"value": 8725354.9, "unit": "gal"}
